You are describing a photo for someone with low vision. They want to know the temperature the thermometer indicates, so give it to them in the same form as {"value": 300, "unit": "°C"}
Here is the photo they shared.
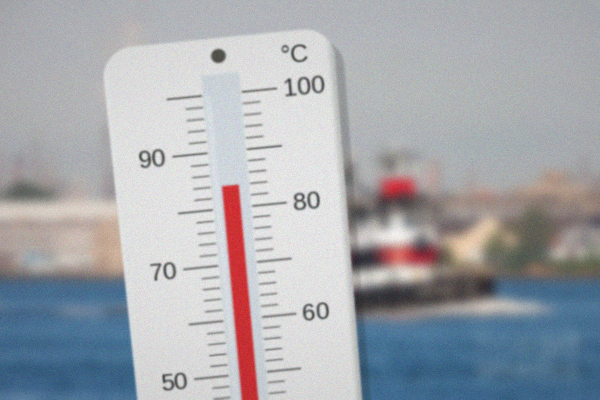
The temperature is {"value": 84, "unit": "°C"}
